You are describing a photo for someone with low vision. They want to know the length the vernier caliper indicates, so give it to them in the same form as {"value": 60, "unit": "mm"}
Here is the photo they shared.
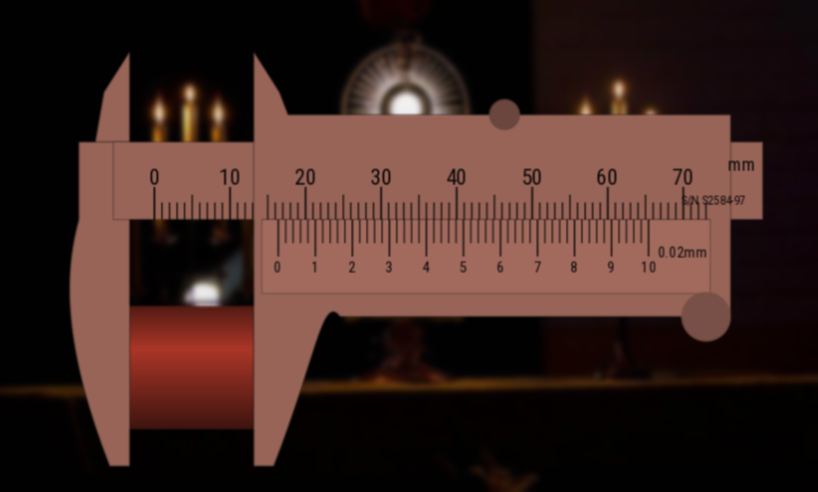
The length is {"value": 16.4, "unit": "mm"}
